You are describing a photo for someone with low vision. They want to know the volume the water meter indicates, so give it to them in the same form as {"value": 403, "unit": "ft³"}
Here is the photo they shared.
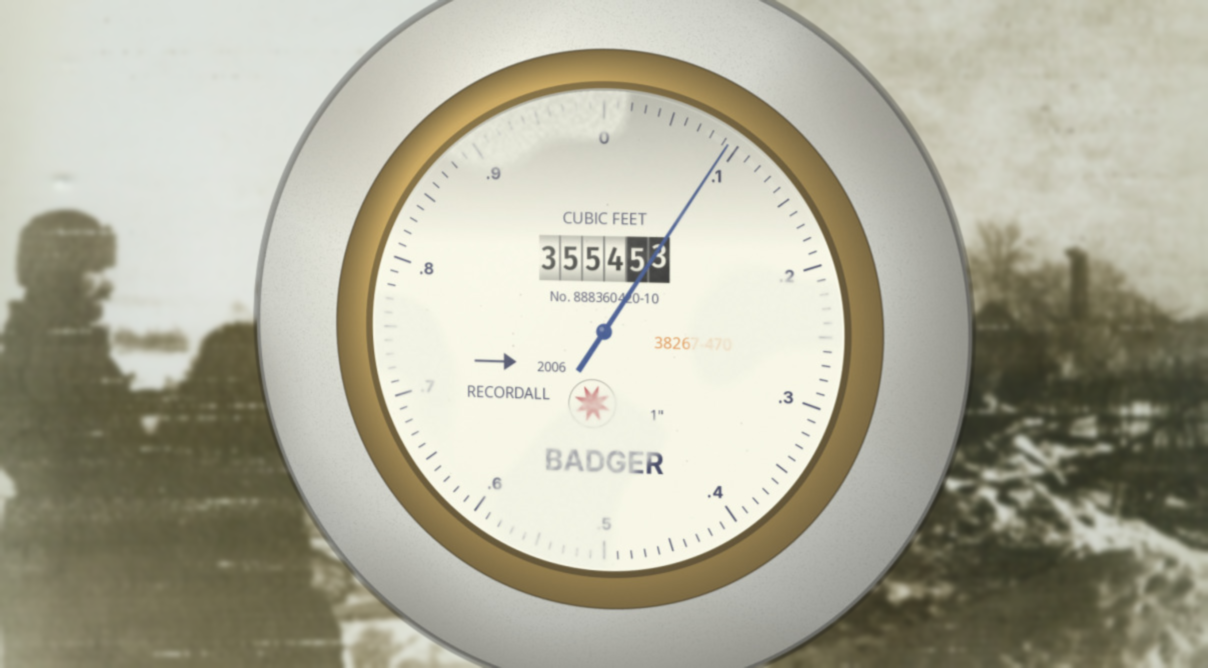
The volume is {"value": 355453.09, "unit": "ft³"}
